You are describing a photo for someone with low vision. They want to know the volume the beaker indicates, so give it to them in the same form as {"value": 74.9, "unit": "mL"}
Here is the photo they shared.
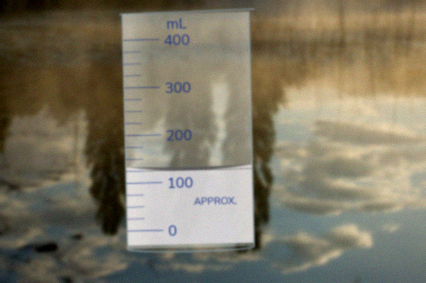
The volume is {"value": 125, "unit": "mL"}
